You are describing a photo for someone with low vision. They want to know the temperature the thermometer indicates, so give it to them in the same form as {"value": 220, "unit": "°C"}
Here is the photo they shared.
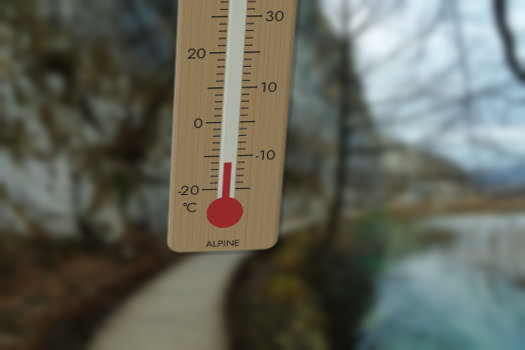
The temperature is {"value": -12, "unit": "°C"}
